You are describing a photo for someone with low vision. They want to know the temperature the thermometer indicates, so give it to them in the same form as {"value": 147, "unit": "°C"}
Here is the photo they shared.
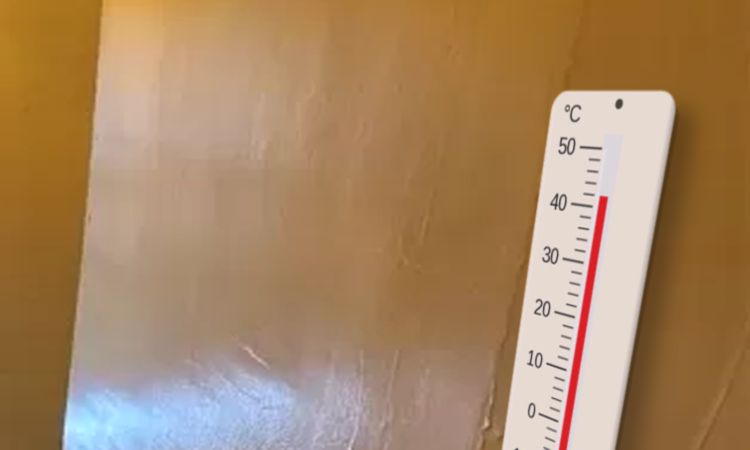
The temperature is {"value": 42, "unit": "°C"}
